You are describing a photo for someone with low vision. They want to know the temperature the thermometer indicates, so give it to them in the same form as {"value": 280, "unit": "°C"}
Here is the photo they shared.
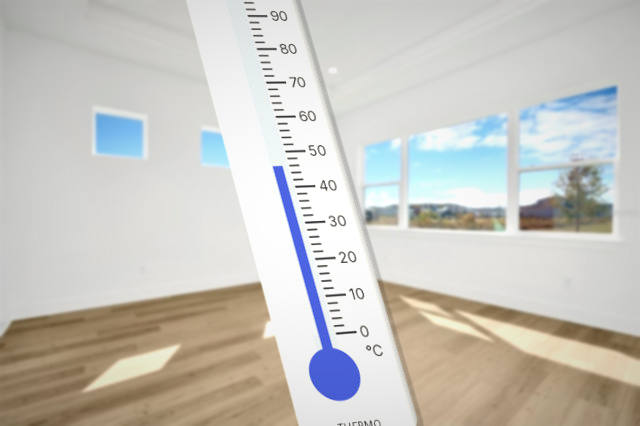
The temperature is {"value": 46, "unit": "°C"}
